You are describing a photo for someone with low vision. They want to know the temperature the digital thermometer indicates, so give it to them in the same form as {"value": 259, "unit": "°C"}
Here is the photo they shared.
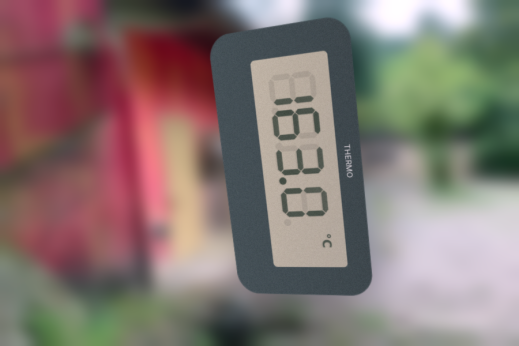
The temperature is {"value": 163.0, "unit": "°C"}
